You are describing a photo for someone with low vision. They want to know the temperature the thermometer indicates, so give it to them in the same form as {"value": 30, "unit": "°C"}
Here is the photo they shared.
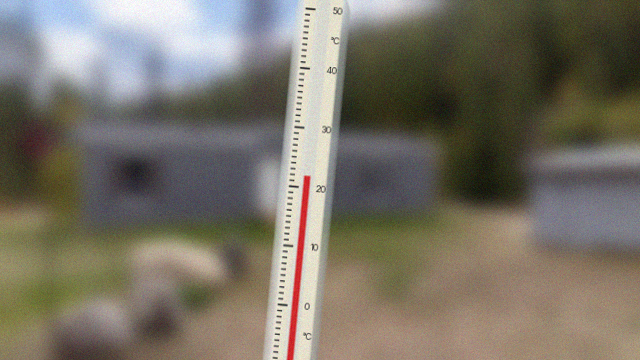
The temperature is {"value": 22, "unit": "°C"}
